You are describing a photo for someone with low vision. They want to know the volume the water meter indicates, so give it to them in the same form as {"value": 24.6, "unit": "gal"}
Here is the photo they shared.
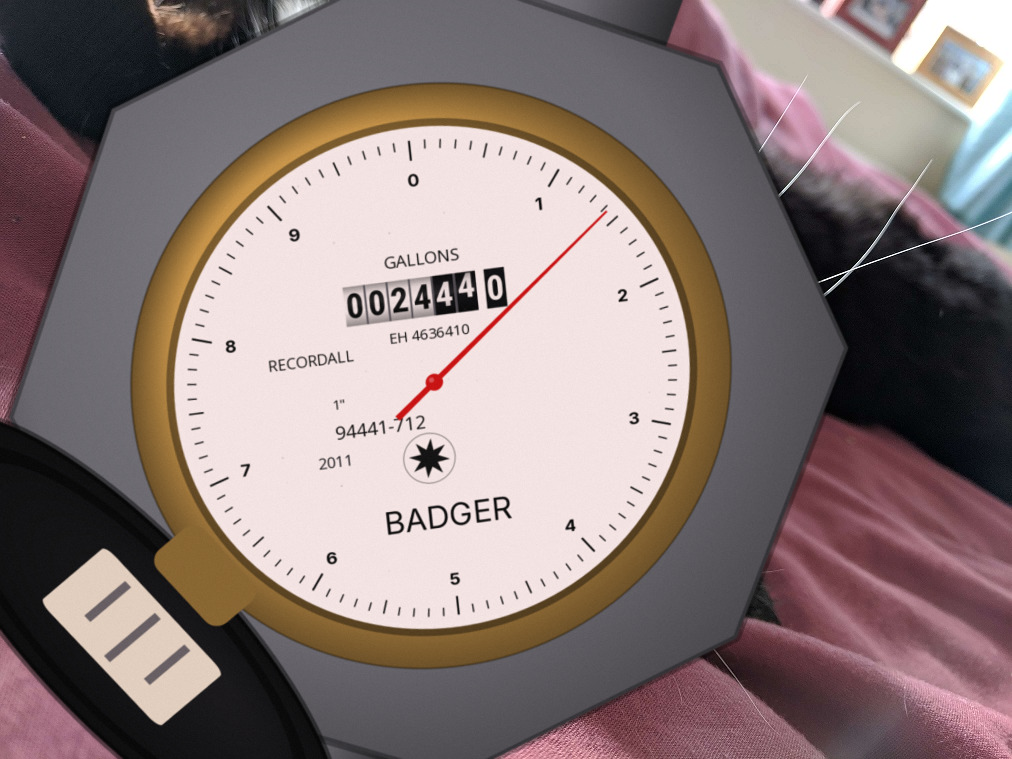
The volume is {"value": 24441.4, "unit": "gal"}
